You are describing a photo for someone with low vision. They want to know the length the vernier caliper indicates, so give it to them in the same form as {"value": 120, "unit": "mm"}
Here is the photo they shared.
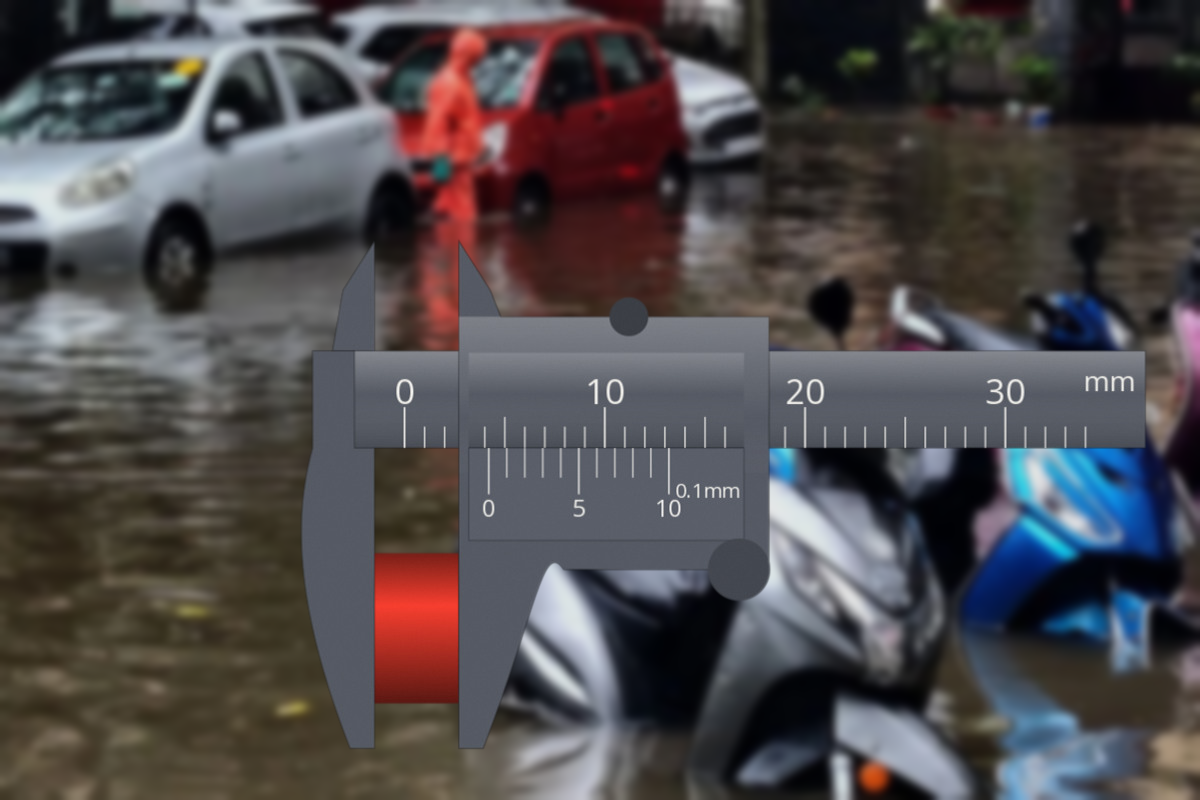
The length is {"value": 4.2, "unit": "mm"}
